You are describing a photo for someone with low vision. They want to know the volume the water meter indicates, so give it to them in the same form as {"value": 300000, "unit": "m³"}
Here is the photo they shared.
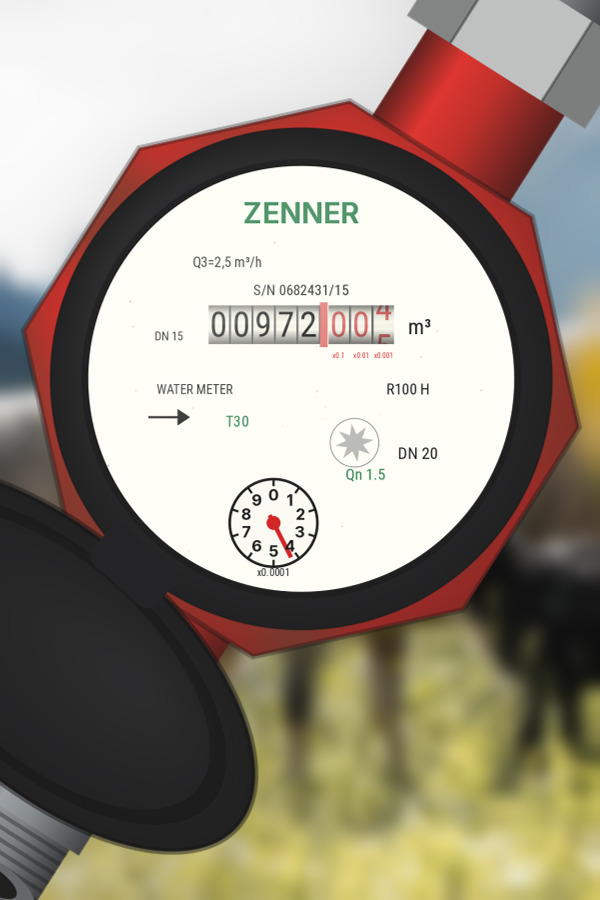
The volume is {"value": 972.0044, "unit": "m³"}
